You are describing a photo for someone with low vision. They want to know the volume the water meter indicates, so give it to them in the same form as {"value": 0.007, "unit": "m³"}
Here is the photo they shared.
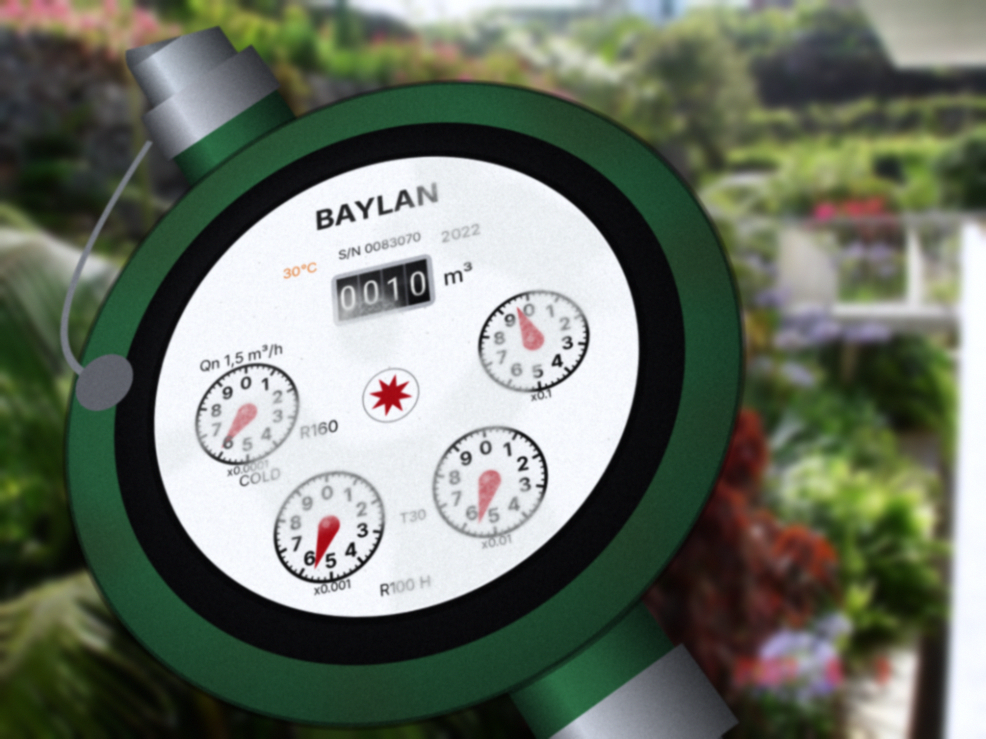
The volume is {"value": 9.9556, "unit": "m³"}
